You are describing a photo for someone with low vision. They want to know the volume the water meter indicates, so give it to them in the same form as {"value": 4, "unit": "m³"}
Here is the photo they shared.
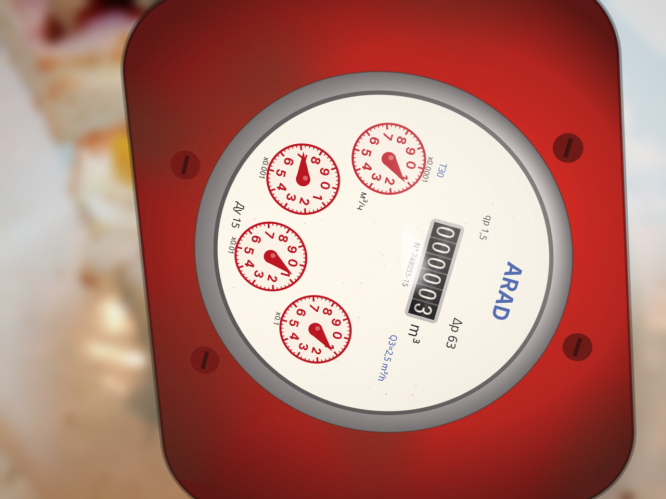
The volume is {"value": 3.1071, "unit": "m³"}
